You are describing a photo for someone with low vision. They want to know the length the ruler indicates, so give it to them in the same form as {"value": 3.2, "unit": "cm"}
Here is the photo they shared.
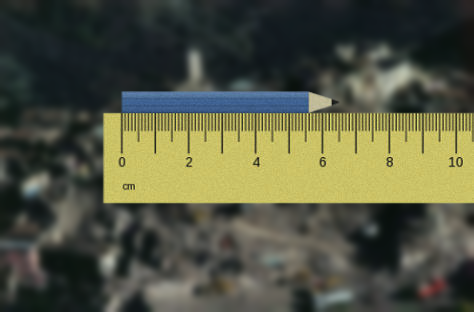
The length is {"value": 6.5, "unit": "cm"}
